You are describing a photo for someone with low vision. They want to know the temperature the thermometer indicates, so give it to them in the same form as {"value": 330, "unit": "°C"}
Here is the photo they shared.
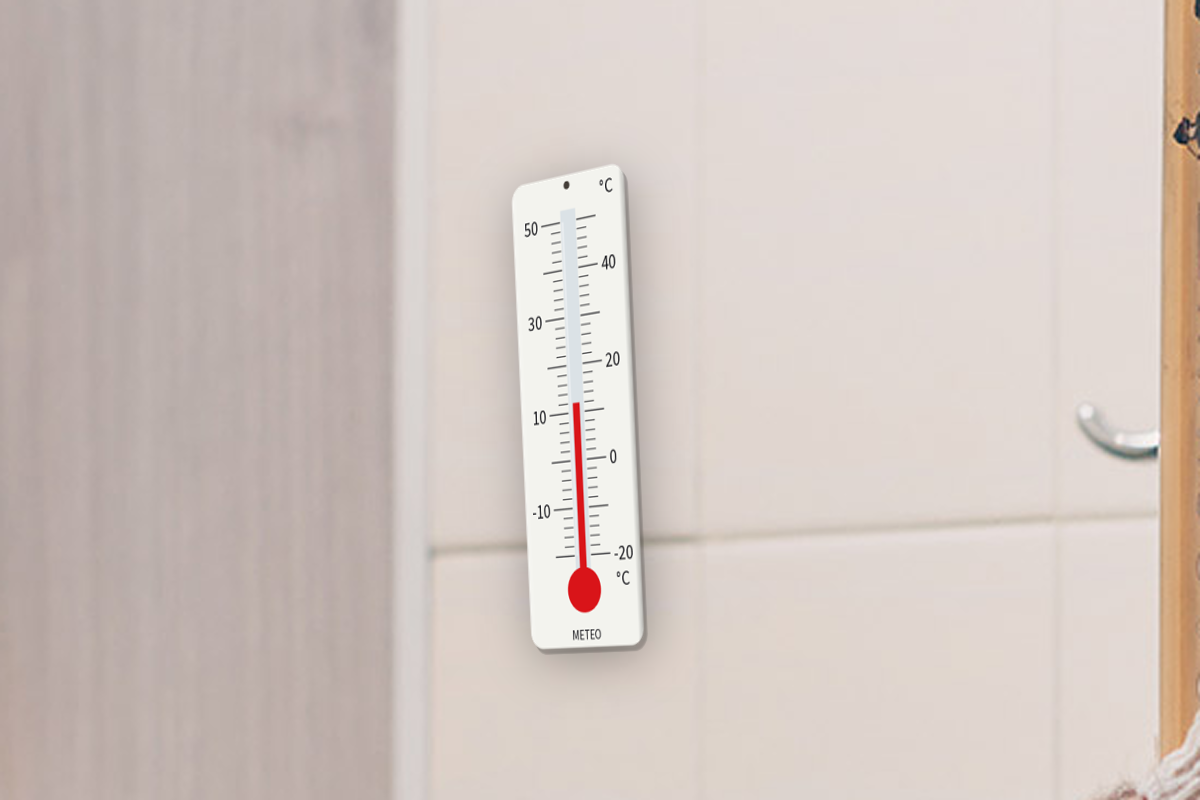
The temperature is {"value": 12, "unit": "°C"}
